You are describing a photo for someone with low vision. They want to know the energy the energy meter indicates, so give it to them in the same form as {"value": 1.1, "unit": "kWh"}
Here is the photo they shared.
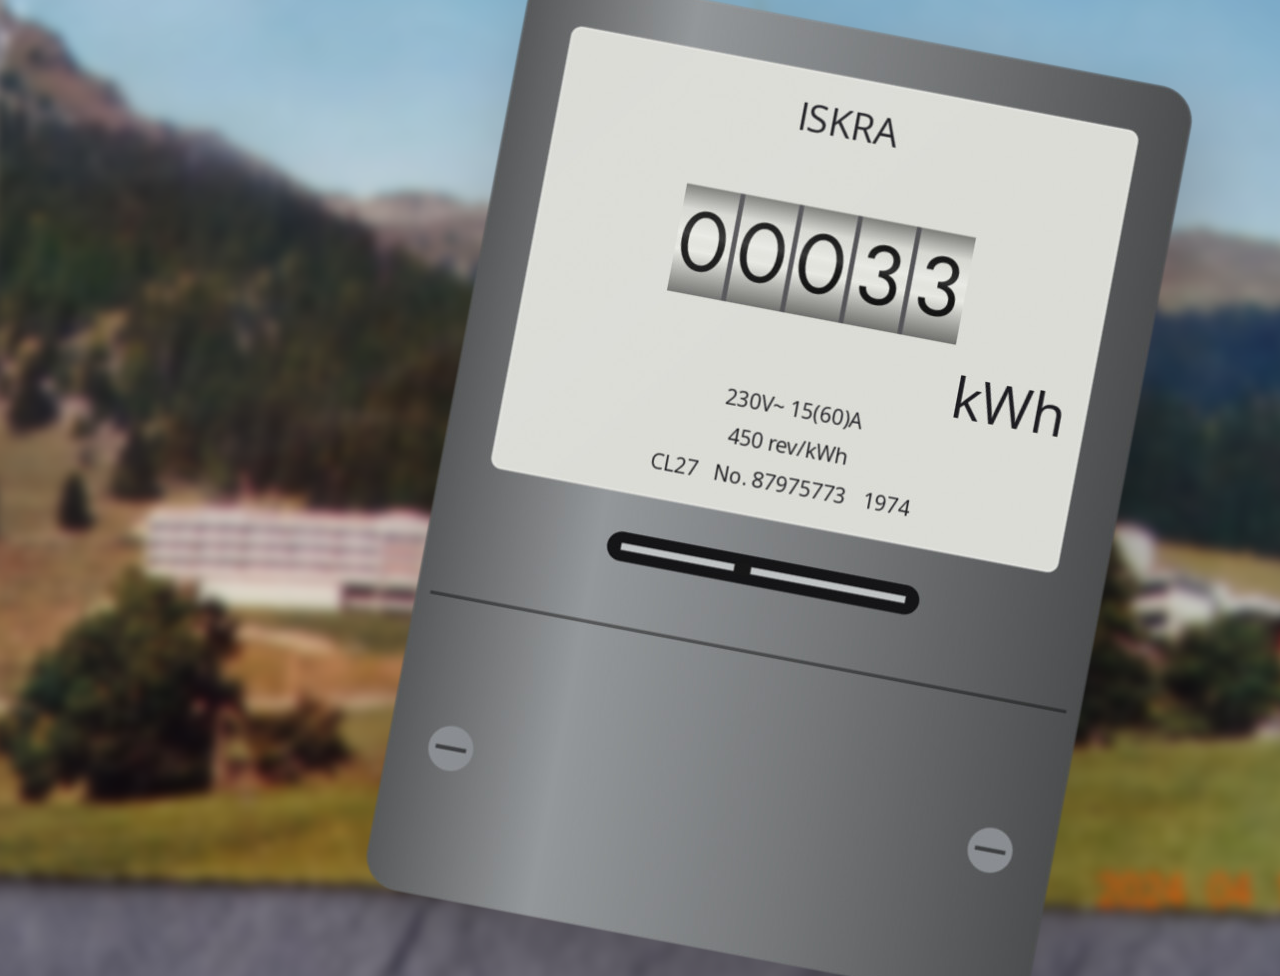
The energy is {"value": 33, "unit": "kWh"}
